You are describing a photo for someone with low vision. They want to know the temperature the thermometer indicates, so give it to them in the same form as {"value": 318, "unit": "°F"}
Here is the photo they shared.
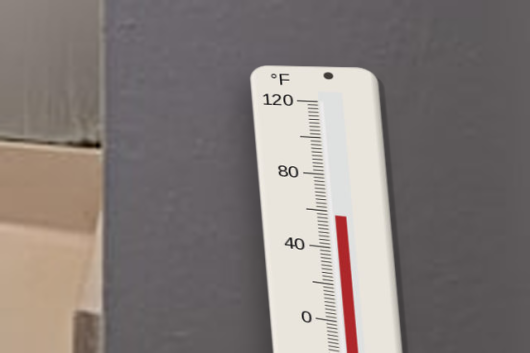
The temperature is {"value": 58, "unit": "°F"}
